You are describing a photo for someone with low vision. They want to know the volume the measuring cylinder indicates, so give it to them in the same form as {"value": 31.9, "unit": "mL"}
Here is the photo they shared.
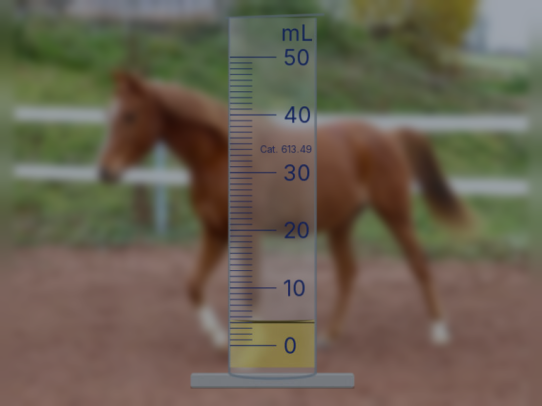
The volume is {"value": 4, "unit": "mL"}
